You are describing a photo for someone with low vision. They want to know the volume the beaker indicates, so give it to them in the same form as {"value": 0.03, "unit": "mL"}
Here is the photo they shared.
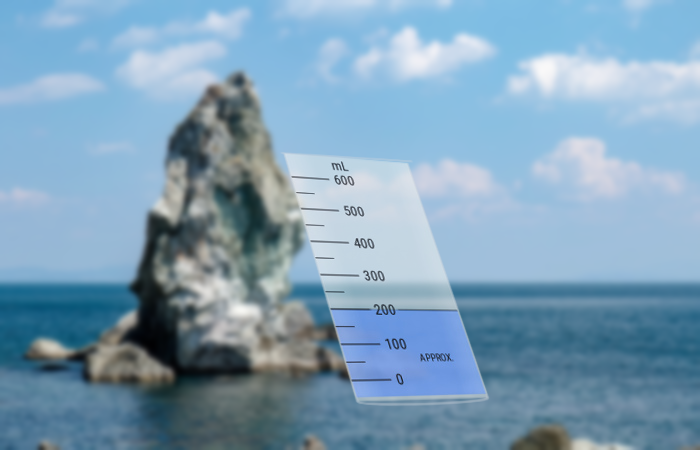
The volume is {"value": 200, "unit": "mL"}
